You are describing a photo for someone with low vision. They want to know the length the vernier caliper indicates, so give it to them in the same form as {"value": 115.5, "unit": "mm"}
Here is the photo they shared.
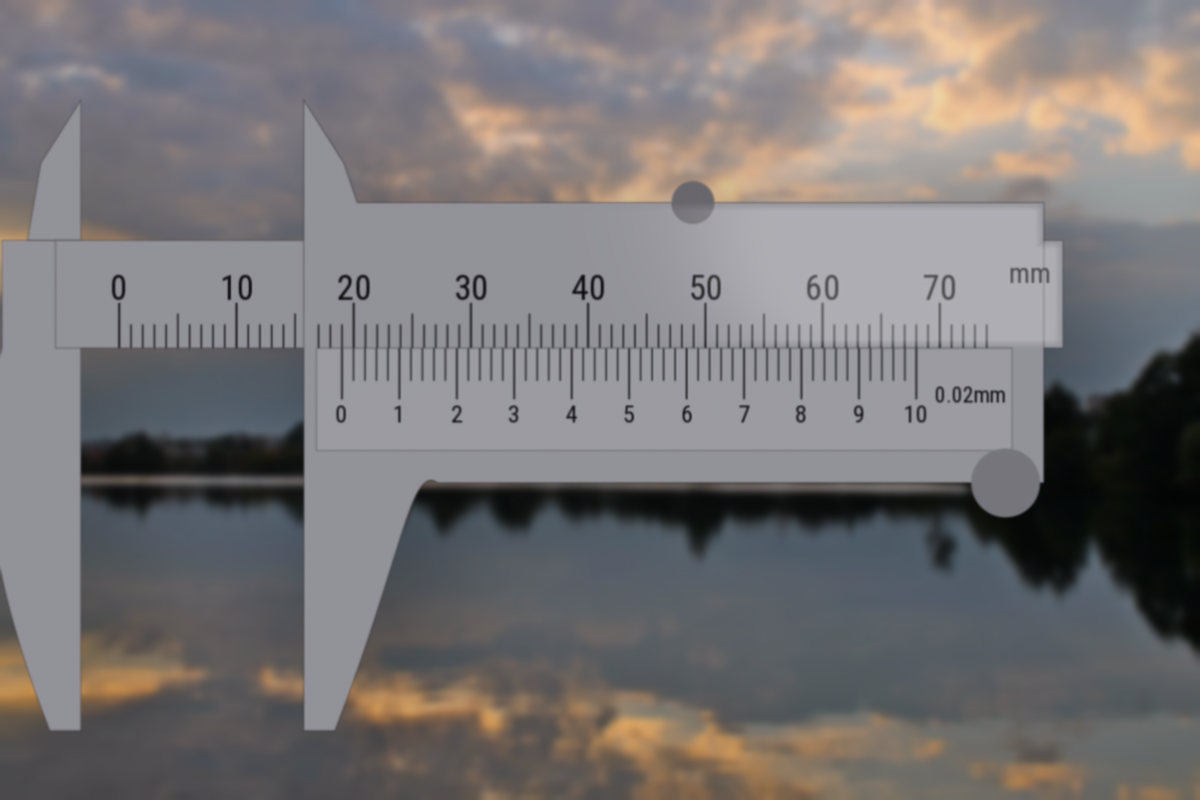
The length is {"value": 19.0, "unit": "mm"}
